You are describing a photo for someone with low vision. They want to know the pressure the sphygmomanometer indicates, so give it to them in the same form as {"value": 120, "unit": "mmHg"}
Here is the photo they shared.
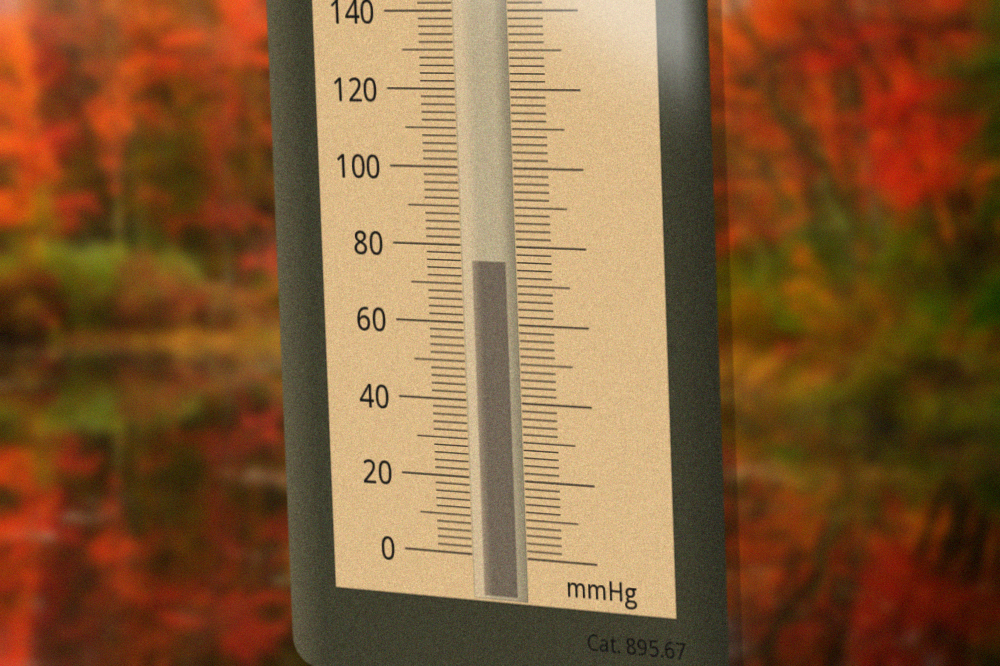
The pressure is {"value": 76, "unit": "mmHg"}
